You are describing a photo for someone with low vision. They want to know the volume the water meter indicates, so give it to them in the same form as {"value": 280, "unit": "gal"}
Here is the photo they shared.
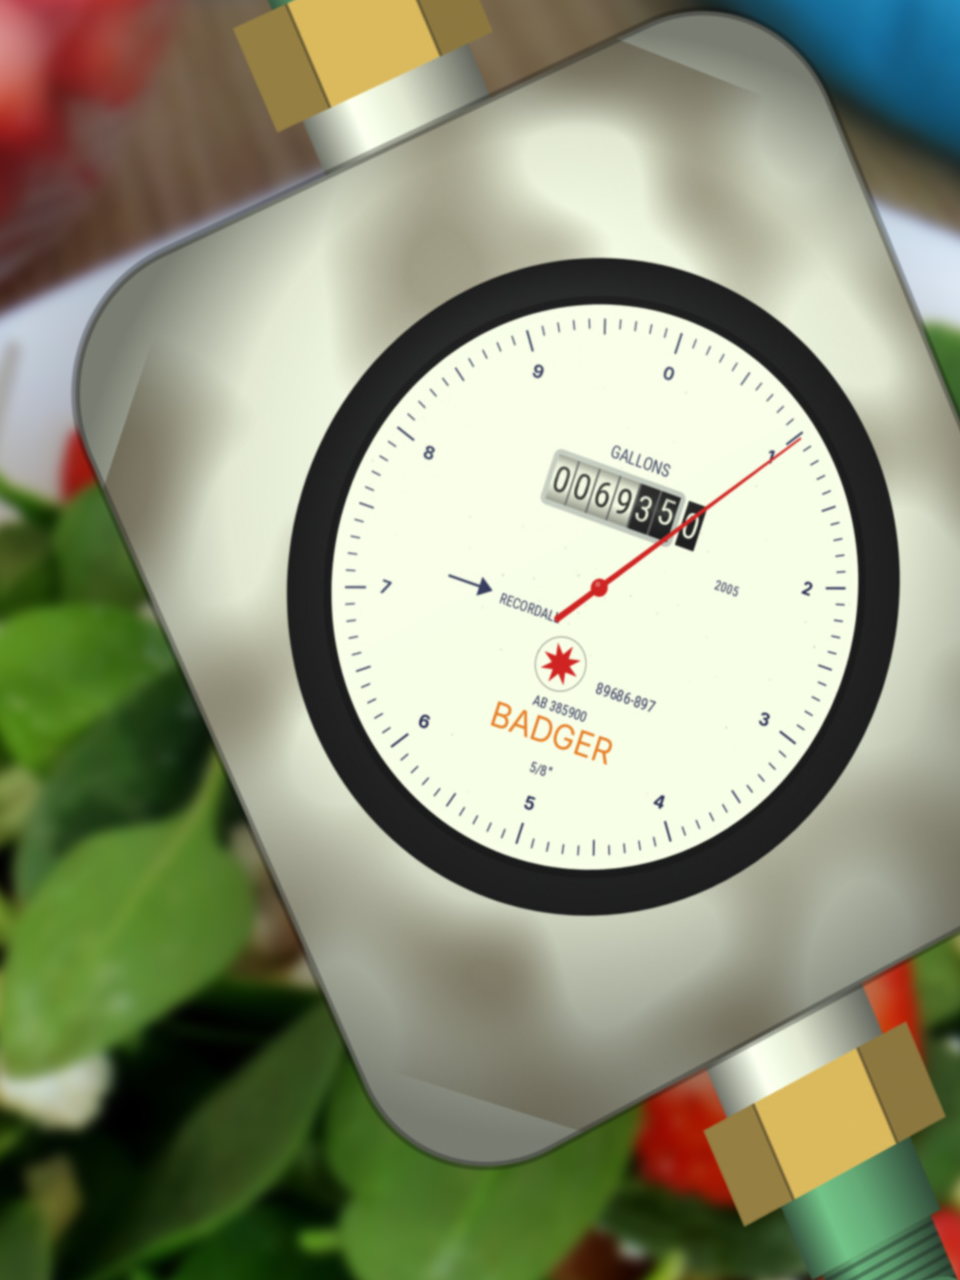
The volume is {"value": 69351.0, "unit": "gal"}
